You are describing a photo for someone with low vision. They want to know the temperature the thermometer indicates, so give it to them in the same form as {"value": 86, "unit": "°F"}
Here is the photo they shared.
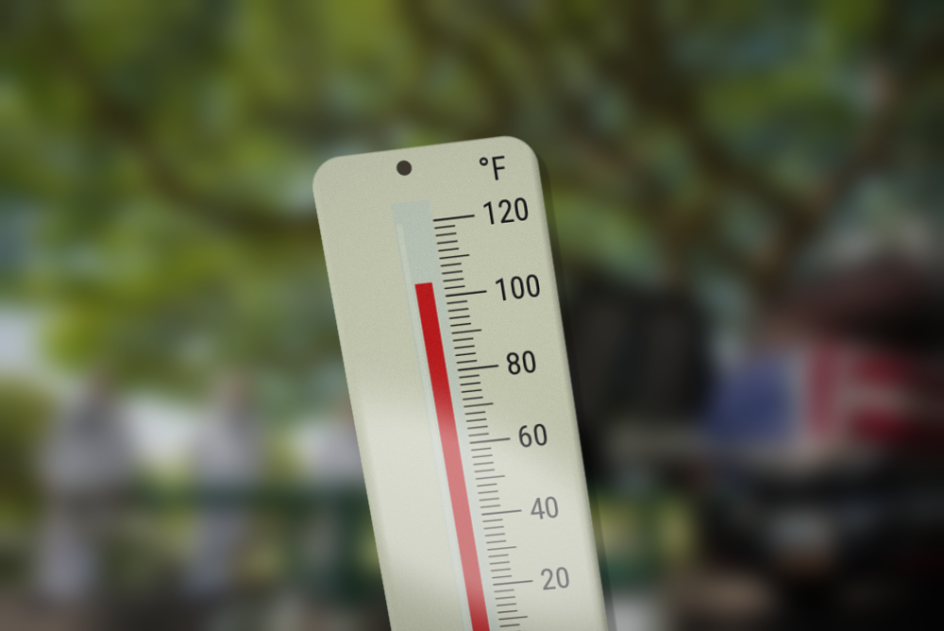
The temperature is {"value": 104, "unit": "°F"}
